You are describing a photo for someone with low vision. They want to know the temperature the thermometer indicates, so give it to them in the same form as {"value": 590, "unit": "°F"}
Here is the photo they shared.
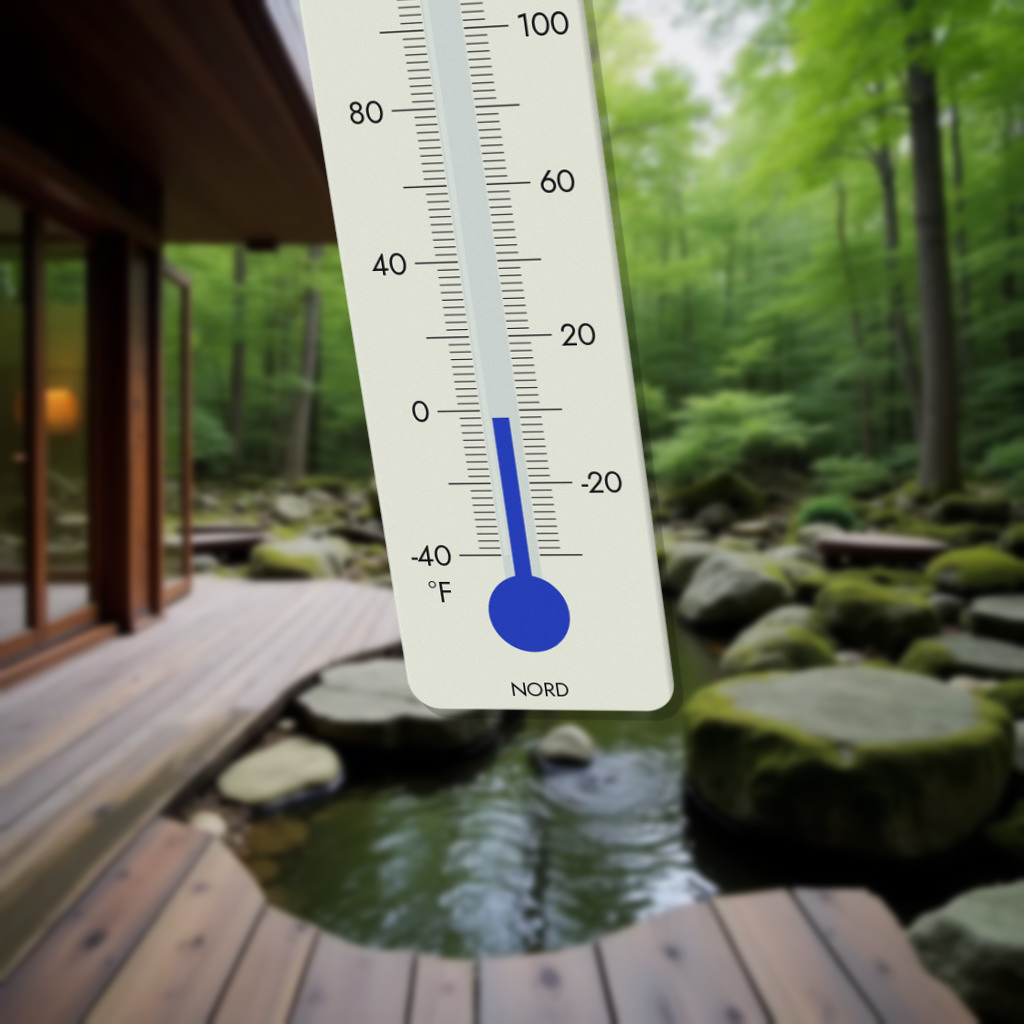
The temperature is {"value": -2, "unit": "°F"}
